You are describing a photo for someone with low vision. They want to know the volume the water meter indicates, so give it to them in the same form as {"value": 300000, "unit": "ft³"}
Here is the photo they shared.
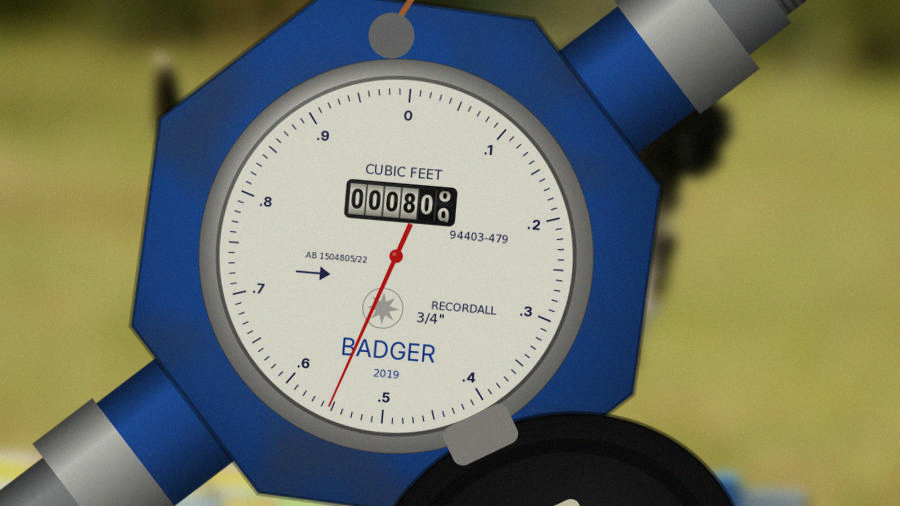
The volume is {"value": 808.55, "unit": "ft³"}
